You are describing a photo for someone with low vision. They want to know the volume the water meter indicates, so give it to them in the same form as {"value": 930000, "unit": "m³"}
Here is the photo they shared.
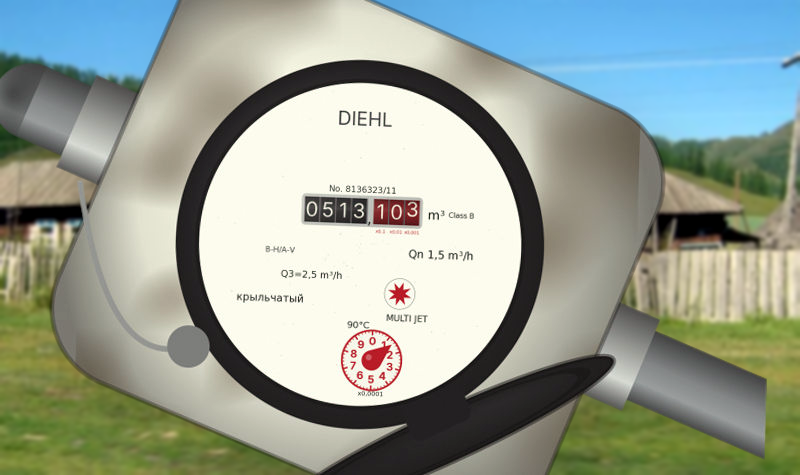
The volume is {"value": 513.1031, "unit": "m³"}
